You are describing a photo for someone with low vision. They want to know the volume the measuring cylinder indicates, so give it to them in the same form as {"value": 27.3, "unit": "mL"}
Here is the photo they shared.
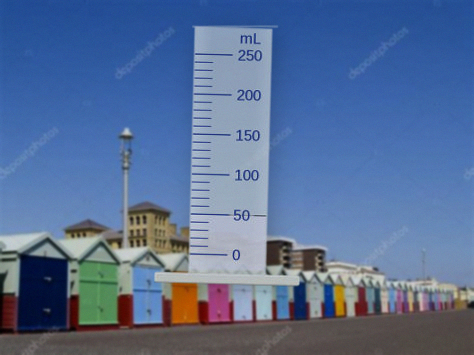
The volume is {"value": 50, "unit": "mL"}
